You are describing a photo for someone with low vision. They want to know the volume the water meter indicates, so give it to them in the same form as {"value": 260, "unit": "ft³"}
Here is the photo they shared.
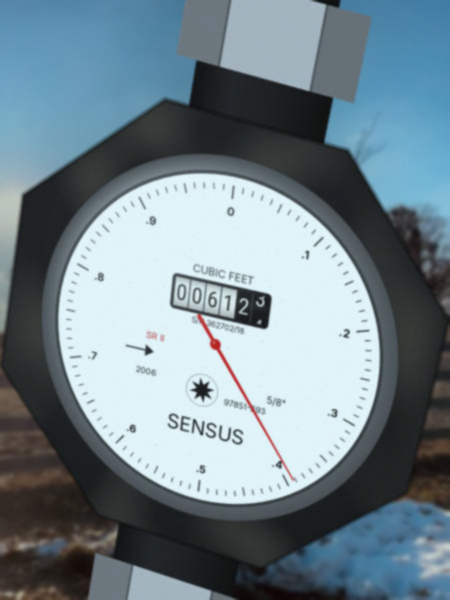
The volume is {"value": 6123.39, "unit": "ft³"}
